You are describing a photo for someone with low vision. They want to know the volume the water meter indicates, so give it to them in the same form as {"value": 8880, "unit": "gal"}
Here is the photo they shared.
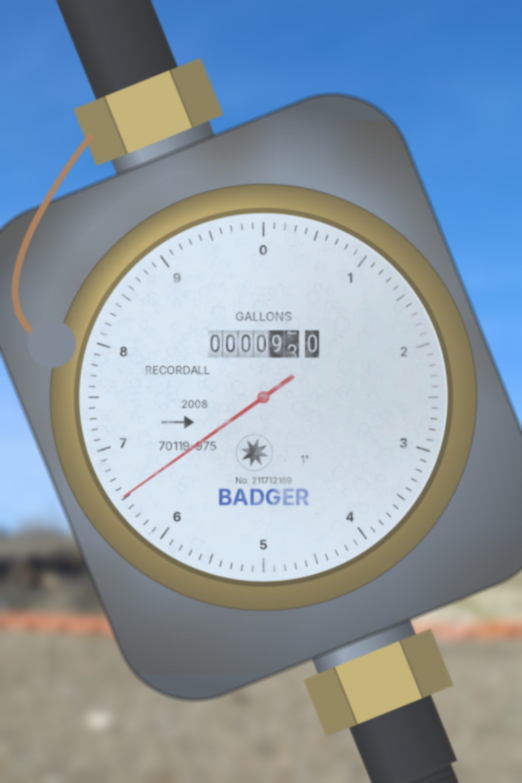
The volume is {"value": 926.5, "unit": "gal"}
